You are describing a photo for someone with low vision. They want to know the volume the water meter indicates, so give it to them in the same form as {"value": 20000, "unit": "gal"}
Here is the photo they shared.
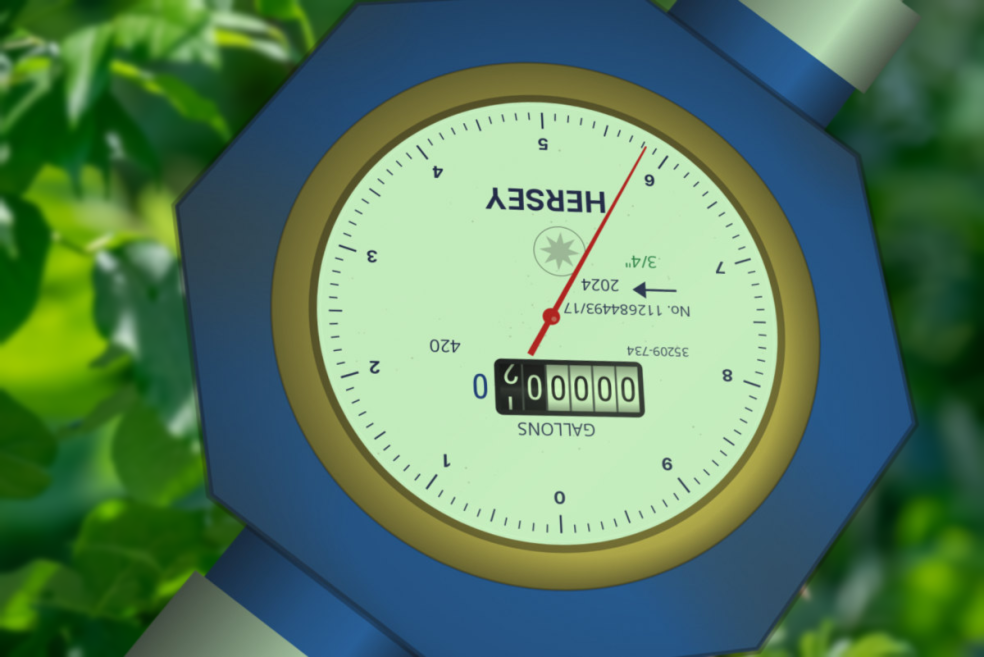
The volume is {"value": 15.8, "unit": "gal"}
